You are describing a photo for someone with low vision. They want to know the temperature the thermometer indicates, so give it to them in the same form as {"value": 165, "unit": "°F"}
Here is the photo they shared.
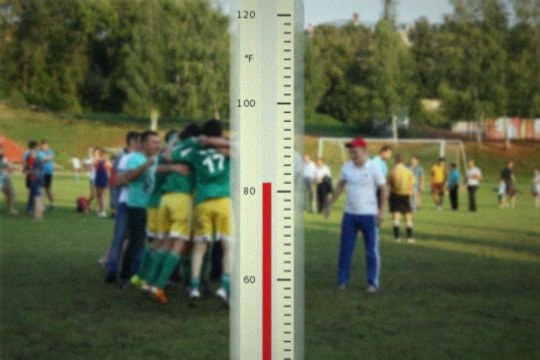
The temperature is {"value": 82, "unit": "°F"}
